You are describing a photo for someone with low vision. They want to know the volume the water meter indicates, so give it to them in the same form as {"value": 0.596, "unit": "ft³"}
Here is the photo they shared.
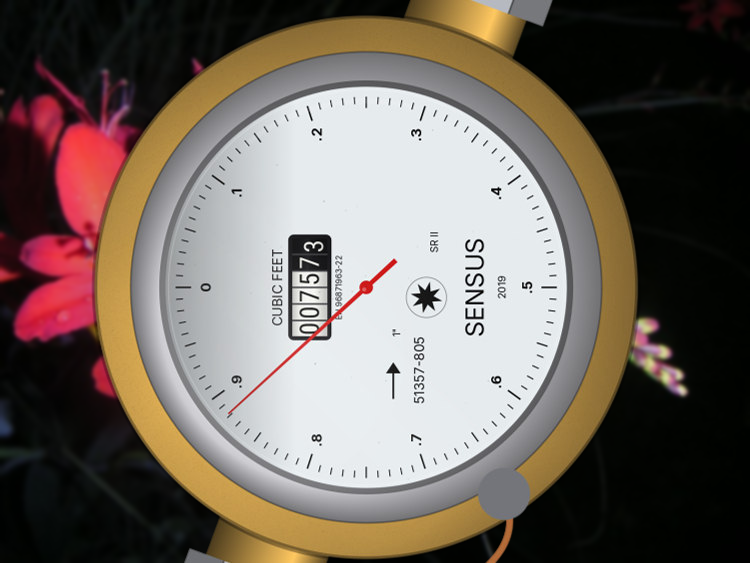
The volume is {"value": 7572.88, "unit": "ft³"}
